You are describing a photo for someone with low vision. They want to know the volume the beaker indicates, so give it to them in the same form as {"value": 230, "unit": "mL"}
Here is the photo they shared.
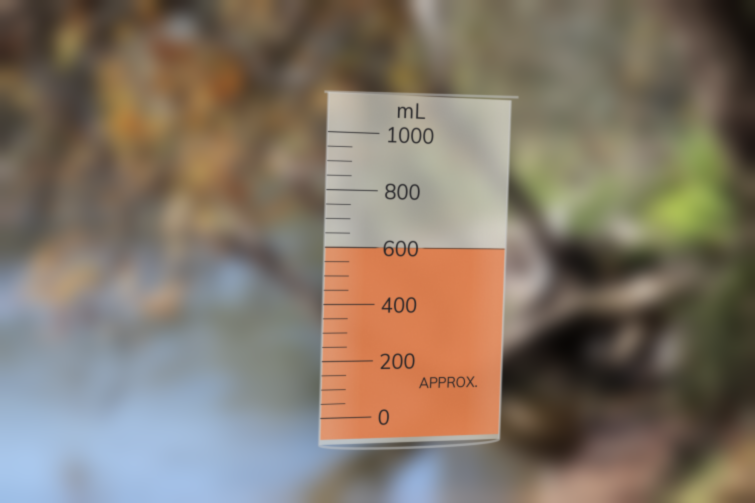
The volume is {"value": 600, "unit": "mL"}
